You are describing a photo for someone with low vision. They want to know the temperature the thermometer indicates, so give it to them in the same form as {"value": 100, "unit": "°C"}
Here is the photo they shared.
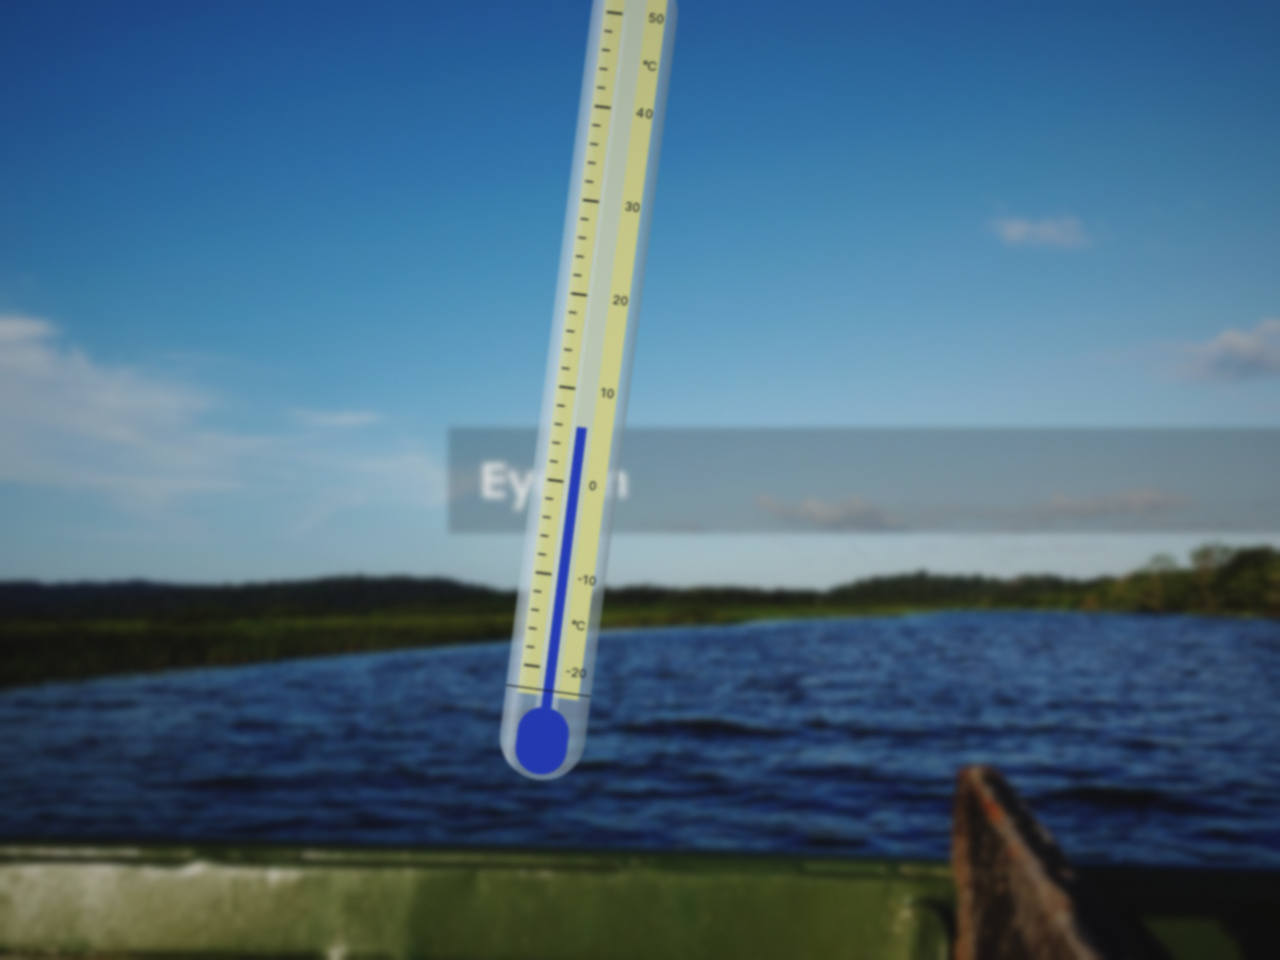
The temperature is {"value": 6, "unit": "°C"}
